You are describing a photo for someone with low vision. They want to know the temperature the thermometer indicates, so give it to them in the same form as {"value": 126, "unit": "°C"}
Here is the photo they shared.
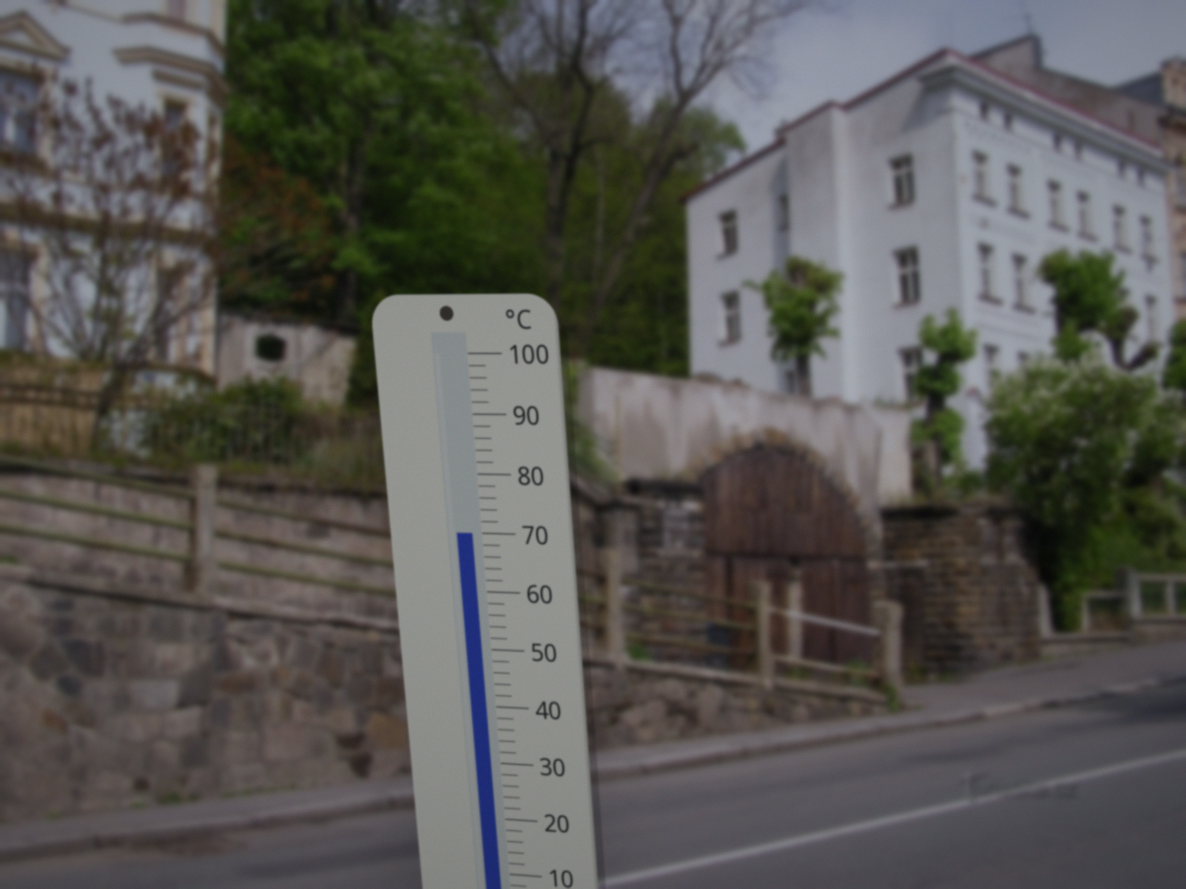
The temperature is {"value": 70, "unit": "°C"}
